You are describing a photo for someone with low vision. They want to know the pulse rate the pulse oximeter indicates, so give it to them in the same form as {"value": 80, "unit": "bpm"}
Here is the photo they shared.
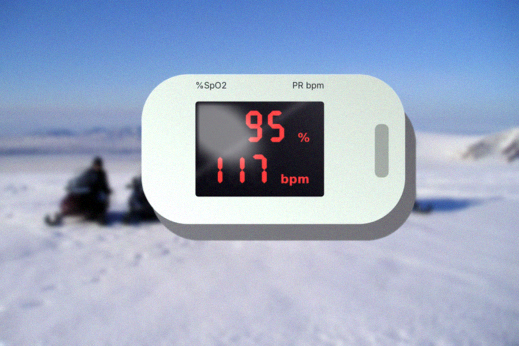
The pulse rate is {"value": 117, "unit": "bpm"}
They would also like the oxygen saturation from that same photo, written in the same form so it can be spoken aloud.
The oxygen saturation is {"value": 95, "unit": "%"}
